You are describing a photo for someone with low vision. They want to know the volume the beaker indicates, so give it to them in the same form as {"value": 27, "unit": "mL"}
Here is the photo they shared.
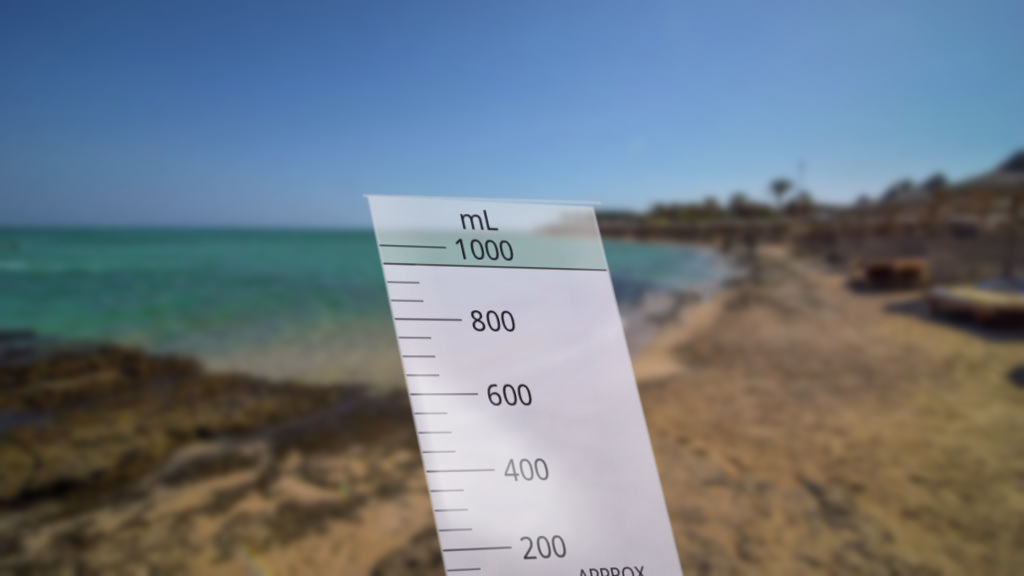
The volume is {"value": 950, "unit": "mL"}
